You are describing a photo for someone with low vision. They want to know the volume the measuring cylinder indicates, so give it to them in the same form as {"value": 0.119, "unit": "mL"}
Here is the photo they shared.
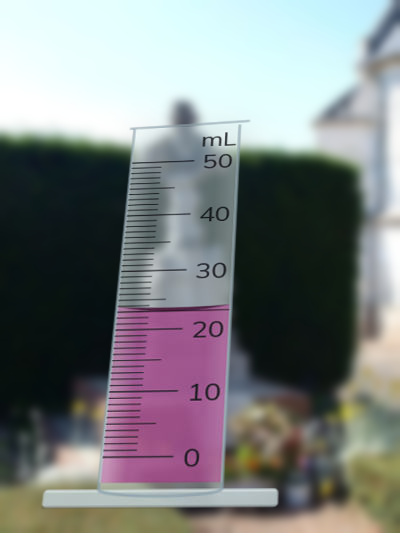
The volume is {"value": 23, "unit": "mL"}
